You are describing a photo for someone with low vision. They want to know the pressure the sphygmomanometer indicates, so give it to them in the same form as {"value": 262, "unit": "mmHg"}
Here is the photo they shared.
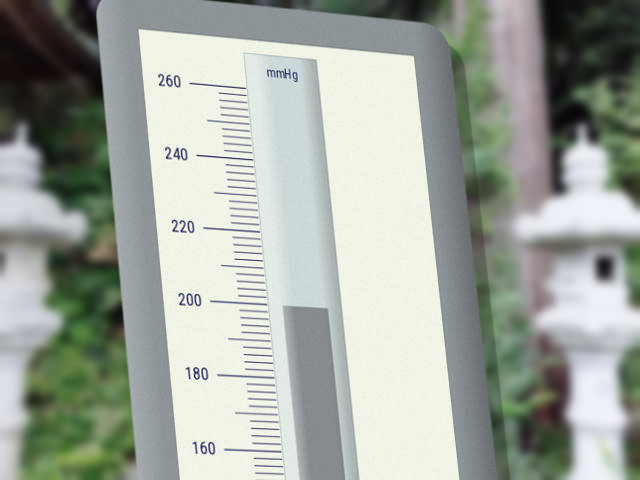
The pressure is {"value": 200, "unit": "mmHg"}
